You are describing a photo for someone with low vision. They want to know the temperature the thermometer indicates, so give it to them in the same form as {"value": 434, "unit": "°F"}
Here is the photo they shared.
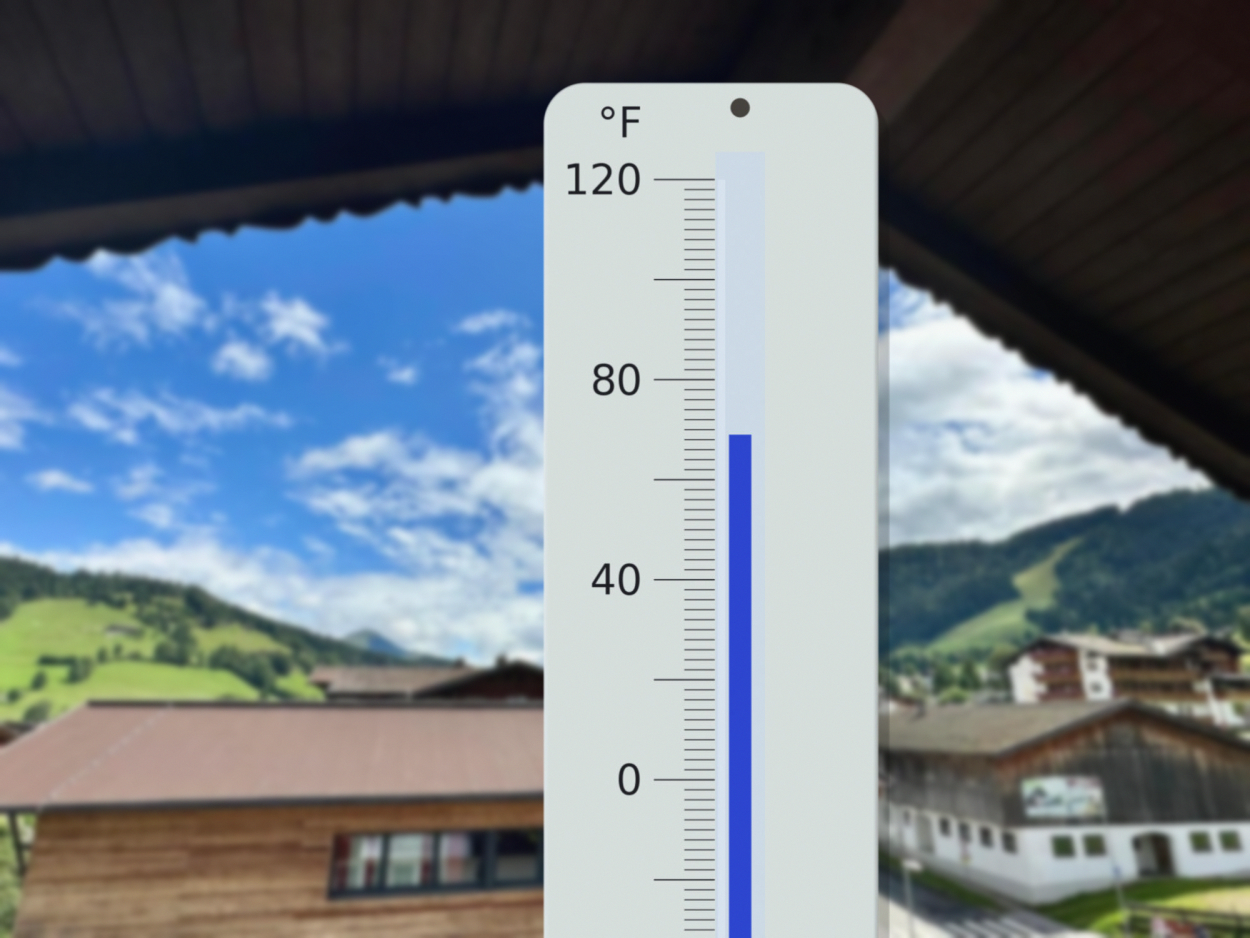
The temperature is {"value": 69, "unit": "°F"}
